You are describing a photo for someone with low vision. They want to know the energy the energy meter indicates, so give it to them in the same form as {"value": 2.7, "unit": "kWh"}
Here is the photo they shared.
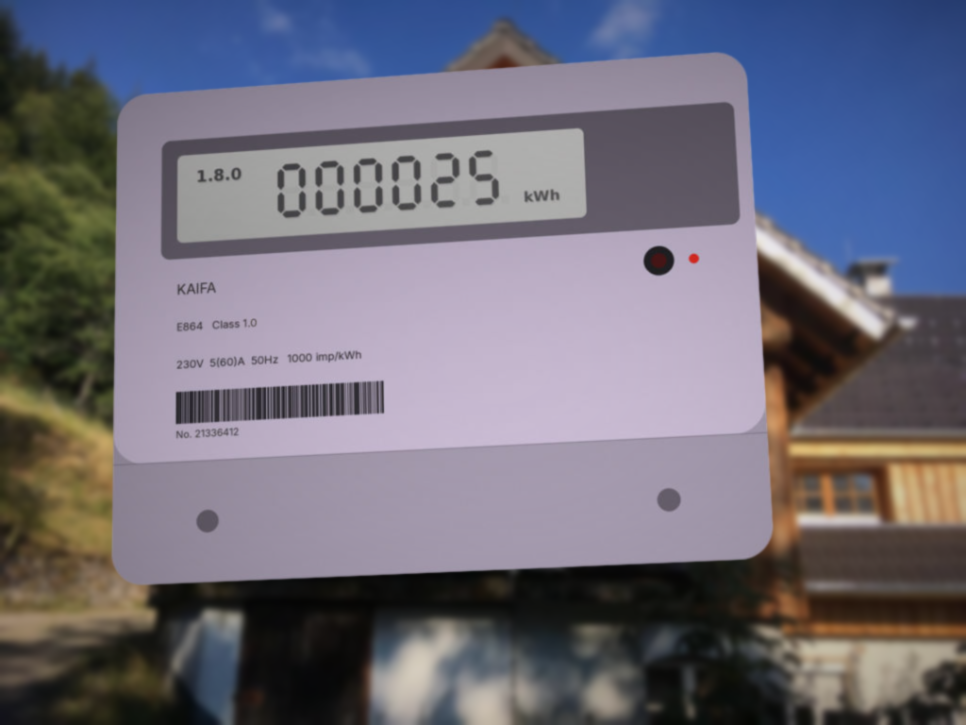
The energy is {"value": 25, "unit": "kWh"}
